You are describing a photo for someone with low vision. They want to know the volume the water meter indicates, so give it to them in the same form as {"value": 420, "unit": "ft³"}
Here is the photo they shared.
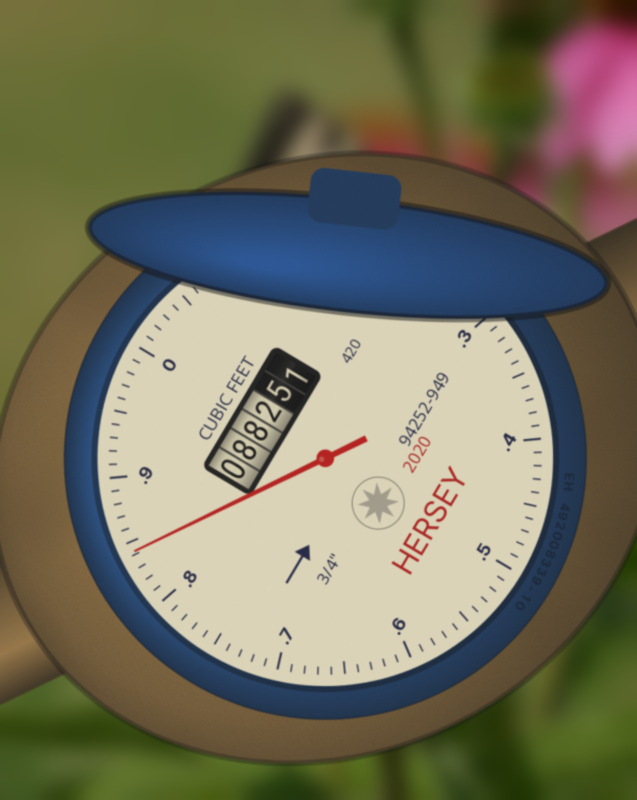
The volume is {"value": 88250.84, "unit": "ft³"}
